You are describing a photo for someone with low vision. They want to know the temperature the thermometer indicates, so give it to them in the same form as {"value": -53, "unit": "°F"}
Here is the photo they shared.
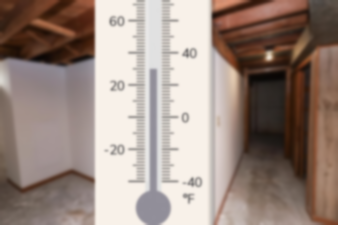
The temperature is {"value": 30, "unit": "°F"}
